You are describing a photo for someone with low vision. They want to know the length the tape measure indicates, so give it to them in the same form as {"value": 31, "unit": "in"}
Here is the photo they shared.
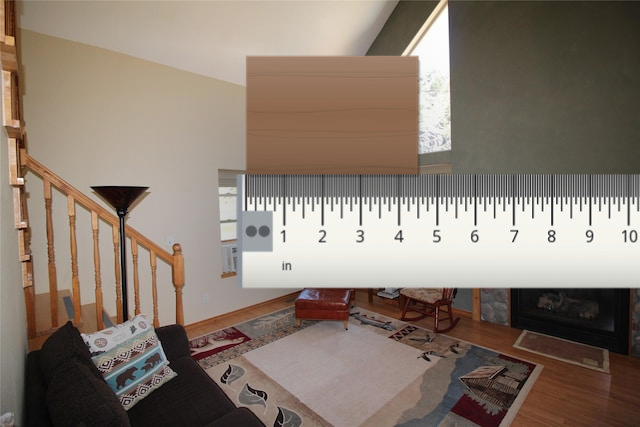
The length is {"value": 4.5, "unit": "in"}
